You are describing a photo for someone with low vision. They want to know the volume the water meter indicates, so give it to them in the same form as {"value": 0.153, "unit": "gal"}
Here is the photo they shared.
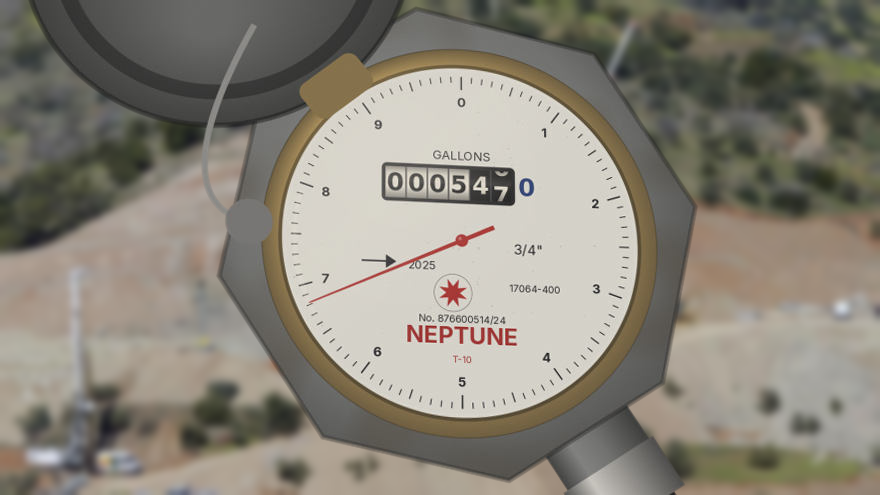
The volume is {"value": 5466.8, "unit": "gal"}
